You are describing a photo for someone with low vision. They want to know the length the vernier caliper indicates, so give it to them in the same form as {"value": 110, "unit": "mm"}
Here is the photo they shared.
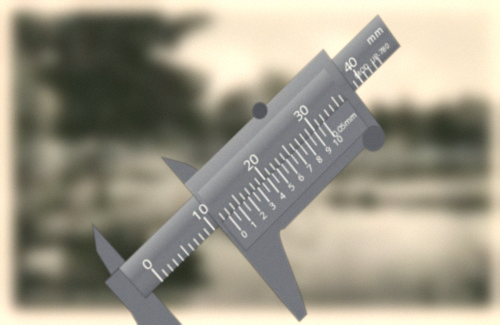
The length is {"value": 12.8, "unit": "mm"}
